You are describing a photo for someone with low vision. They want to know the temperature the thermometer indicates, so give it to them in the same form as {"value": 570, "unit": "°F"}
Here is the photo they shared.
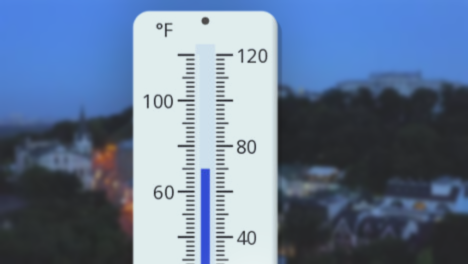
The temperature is {"value": 70, "unit": "°F"}
